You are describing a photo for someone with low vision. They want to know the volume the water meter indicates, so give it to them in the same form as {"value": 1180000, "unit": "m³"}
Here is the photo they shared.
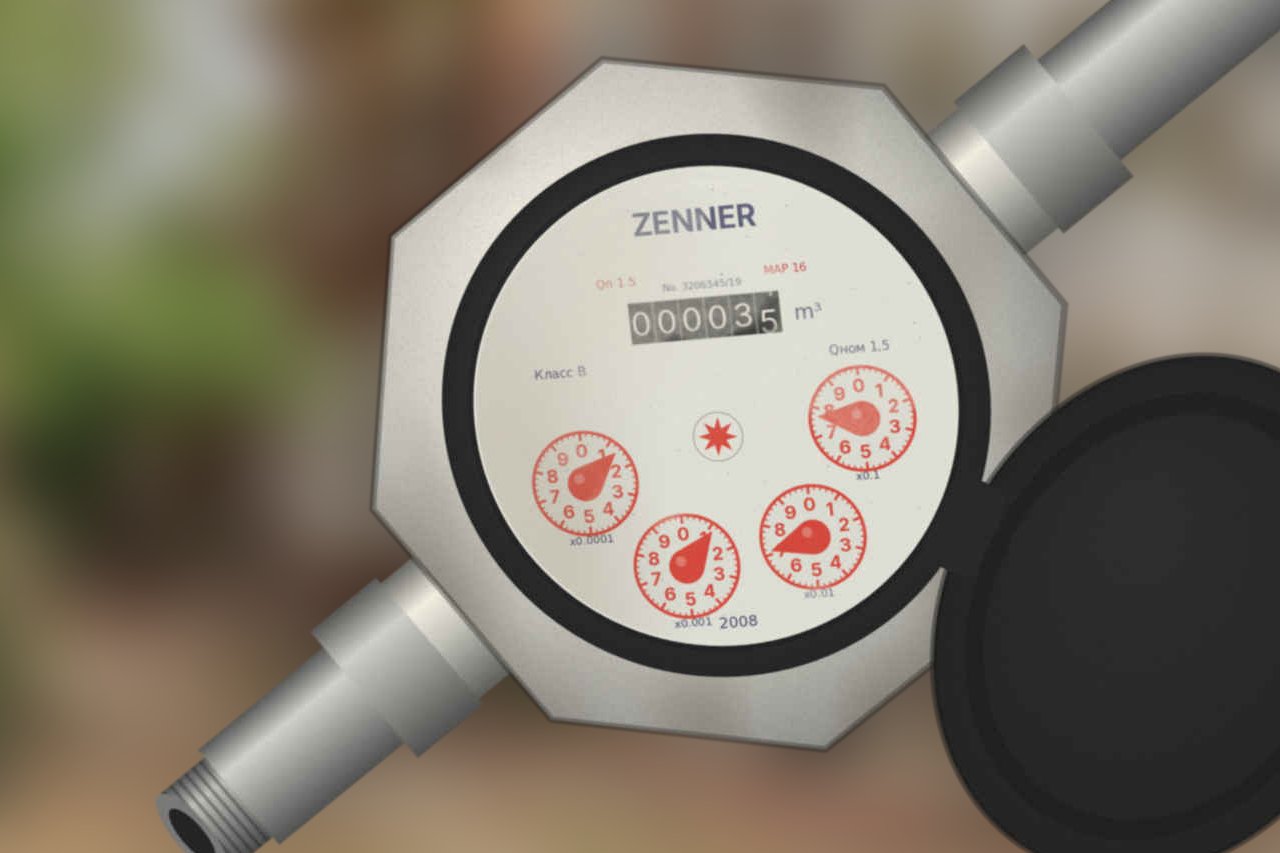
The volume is {"value": 34.7711, "unit": "m³"}
